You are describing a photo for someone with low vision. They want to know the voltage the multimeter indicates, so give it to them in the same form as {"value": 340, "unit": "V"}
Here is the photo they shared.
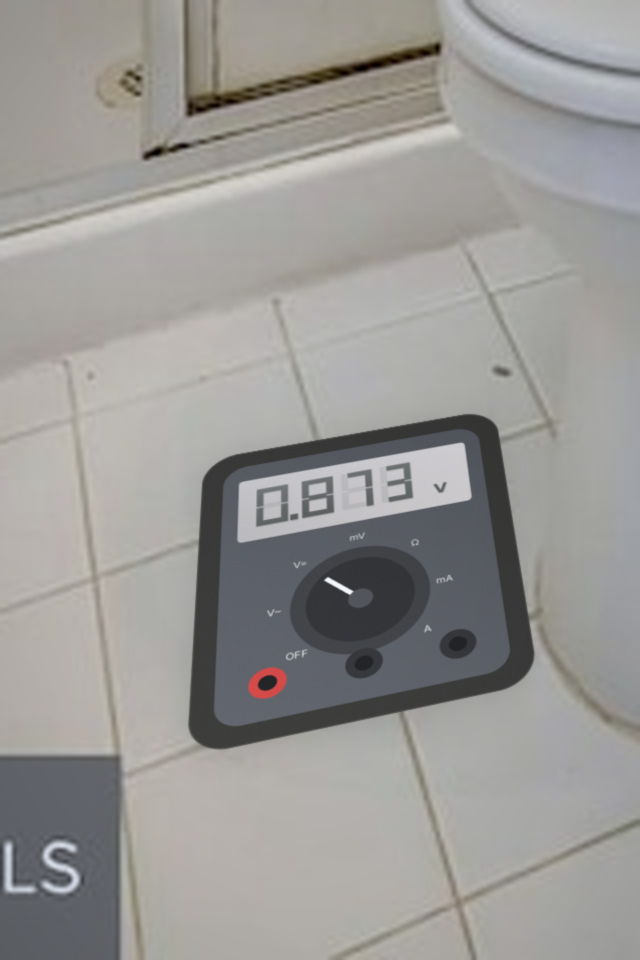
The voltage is {"value": 0.873, "unit": "V"}
